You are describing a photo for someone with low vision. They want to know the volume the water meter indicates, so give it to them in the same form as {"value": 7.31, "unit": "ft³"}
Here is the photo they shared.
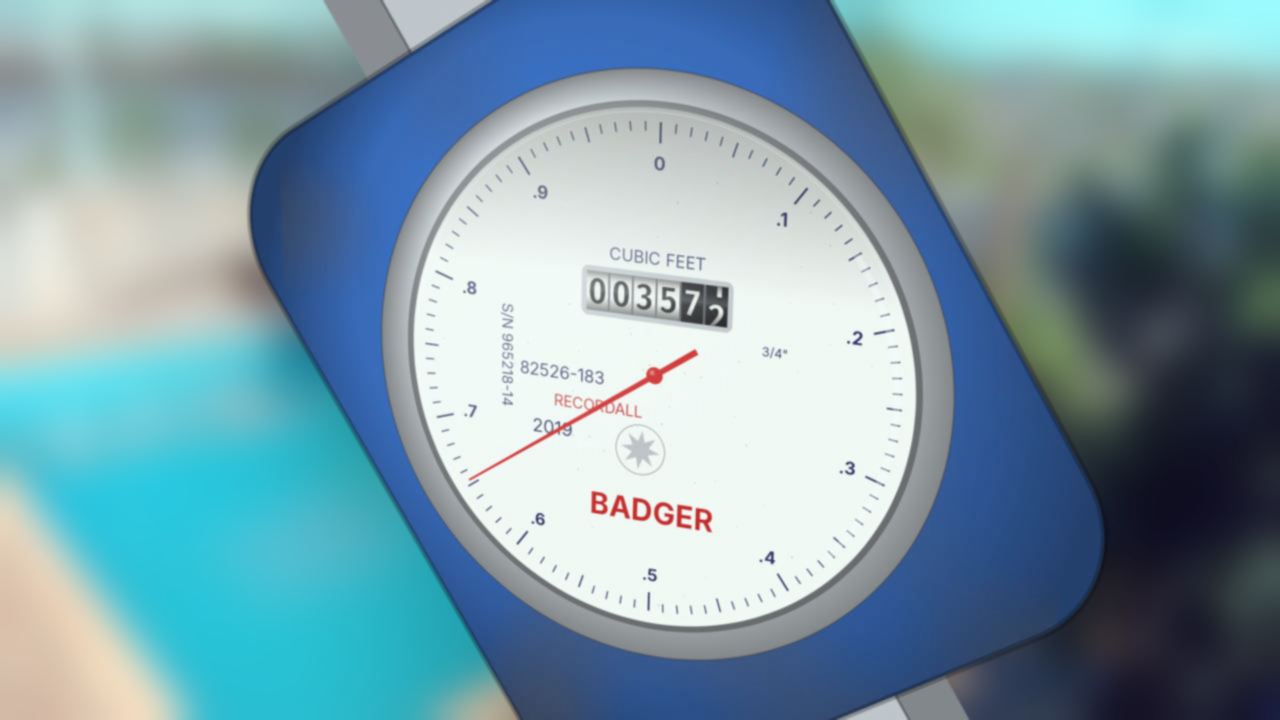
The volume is {"value": 3571.65, "unit": "ft³"}
